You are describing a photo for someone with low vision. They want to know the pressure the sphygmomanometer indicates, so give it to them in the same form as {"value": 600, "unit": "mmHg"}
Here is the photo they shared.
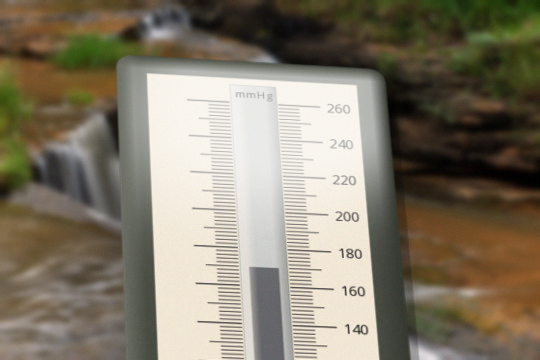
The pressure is {"value": 170, "unit": "mmHg"}
